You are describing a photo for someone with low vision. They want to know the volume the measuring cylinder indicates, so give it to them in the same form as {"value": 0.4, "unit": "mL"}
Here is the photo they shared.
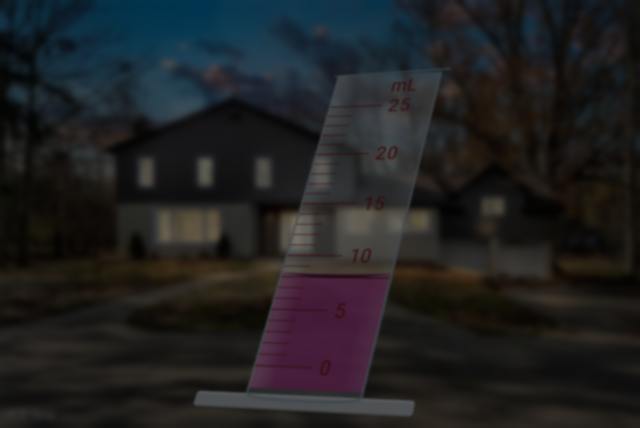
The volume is {"value": 8, "unit": "mL"}
